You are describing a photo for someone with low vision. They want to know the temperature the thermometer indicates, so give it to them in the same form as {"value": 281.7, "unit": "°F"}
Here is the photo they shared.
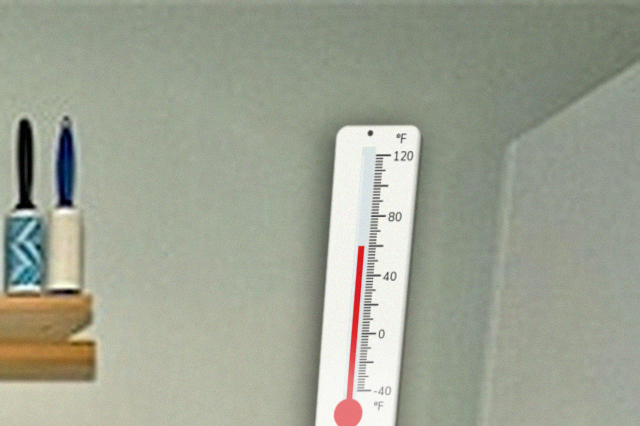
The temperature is {"value": 60, "unit": "°F"}
